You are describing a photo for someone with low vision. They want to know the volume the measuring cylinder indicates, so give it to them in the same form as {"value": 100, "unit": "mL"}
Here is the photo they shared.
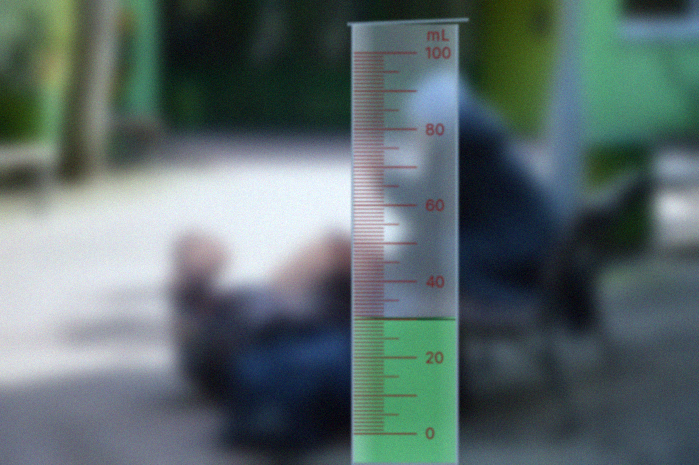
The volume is {"value": 30, "unit": "mL"}
